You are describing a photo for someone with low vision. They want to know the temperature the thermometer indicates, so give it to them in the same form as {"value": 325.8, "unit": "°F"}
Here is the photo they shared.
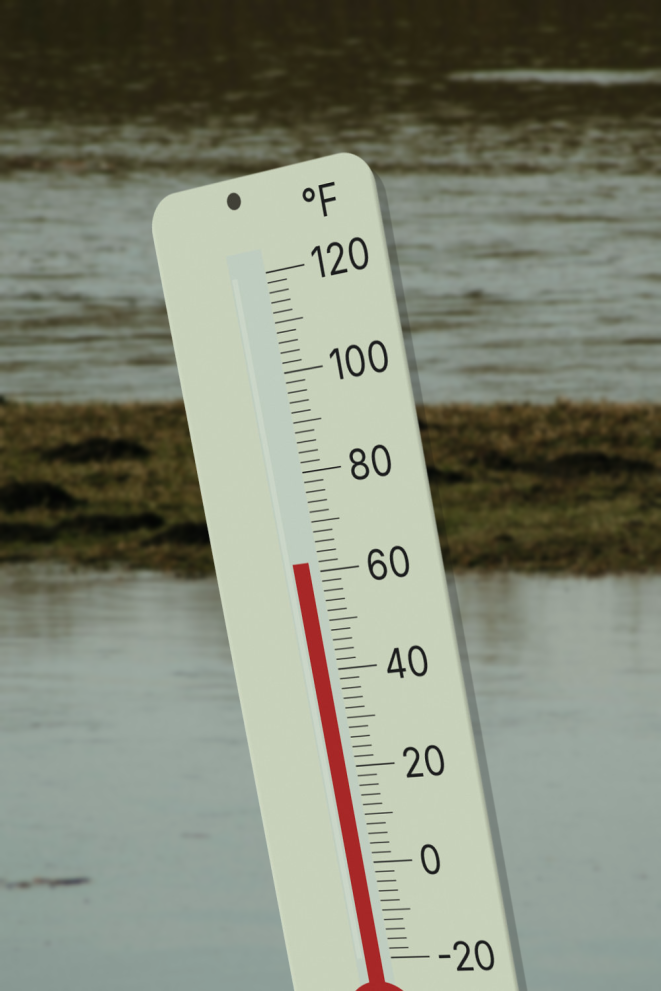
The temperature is {"value": 62, "unit": "°F"}
